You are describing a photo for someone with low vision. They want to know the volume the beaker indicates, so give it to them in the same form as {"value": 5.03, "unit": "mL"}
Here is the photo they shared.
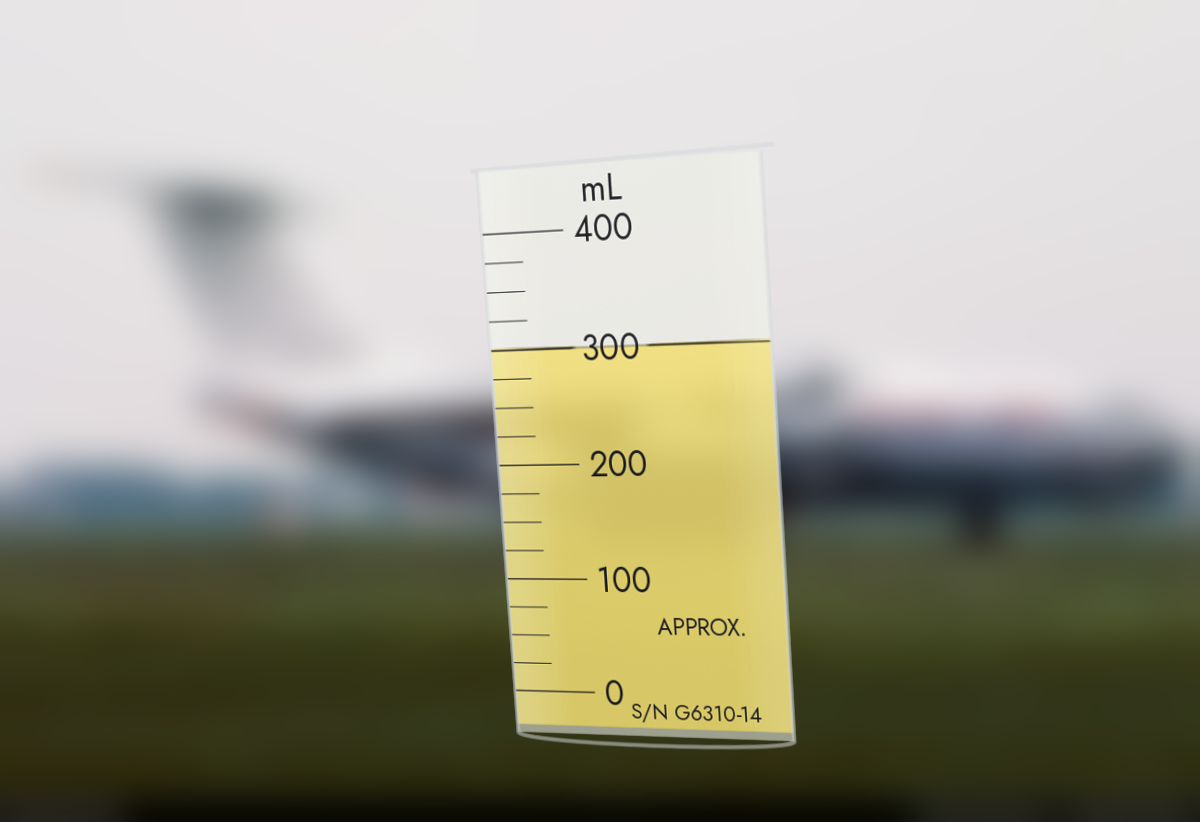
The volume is {"value": 300, "unit": "mL"}
